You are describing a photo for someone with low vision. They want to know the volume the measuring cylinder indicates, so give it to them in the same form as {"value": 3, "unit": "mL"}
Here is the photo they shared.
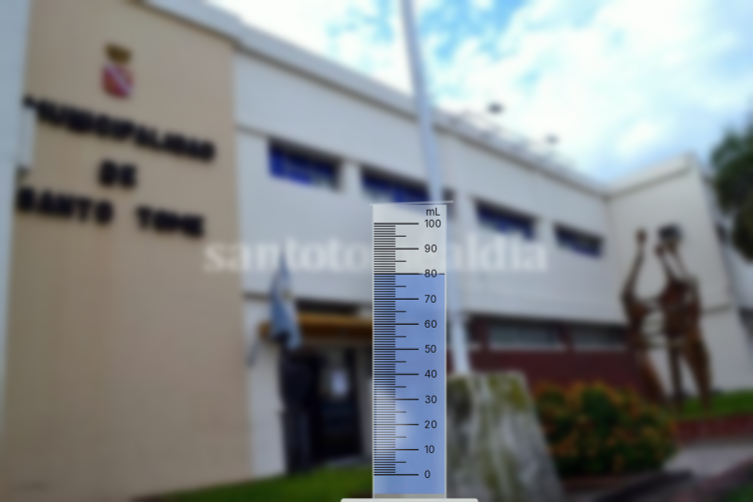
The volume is {"value": 80, "unit": "mL"}
